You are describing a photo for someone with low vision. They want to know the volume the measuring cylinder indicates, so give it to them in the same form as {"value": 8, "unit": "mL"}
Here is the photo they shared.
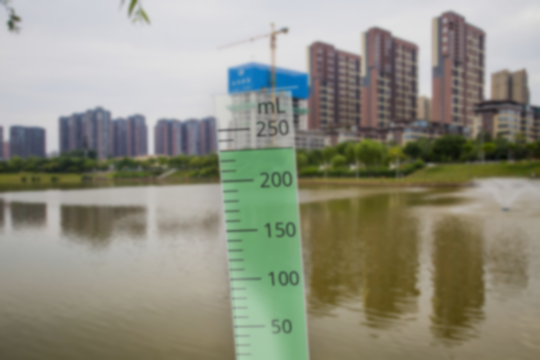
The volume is {"value": 230, "unit": "mL"}
